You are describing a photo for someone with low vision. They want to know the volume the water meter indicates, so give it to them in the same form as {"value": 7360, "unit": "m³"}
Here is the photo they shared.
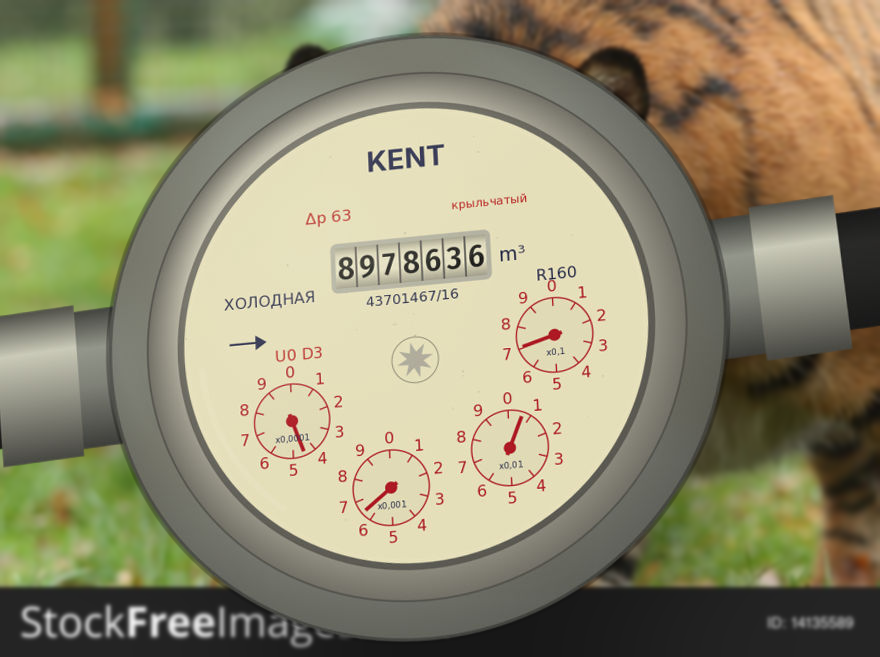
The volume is {"value": 8978636.7064, "unit": "m³"}
